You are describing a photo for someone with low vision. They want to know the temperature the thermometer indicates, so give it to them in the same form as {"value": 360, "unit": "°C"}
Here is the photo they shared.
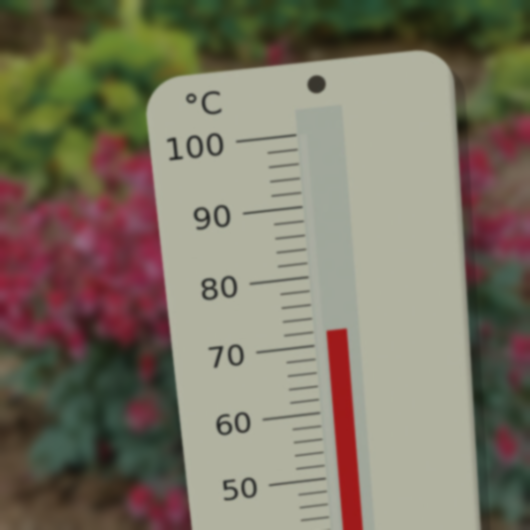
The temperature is {"value": 72, "unit": "°C"}
